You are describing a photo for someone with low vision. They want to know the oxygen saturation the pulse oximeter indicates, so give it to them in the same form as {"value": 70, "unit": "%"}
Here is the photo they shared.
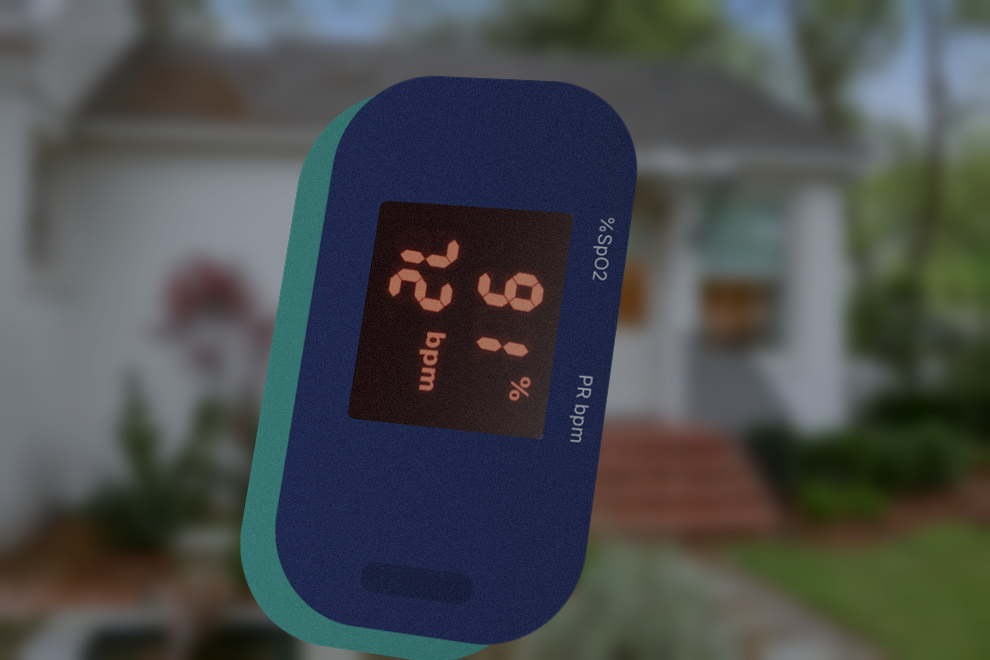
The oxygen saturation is {"value": 91, "unit": "%"}
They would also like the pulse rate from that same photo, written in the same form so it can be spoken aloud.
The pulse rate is {"value": 72, "unit": "bpm"}
